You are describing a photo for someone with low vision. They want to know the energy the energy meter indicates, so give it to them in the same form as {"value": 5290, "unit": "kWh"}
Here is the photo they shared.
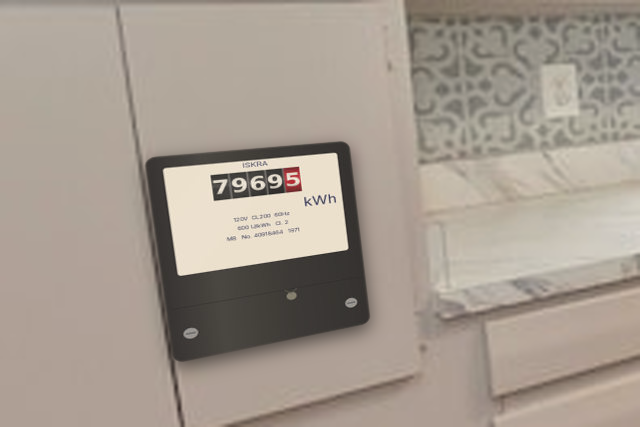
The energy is {"value": 7969.5, "unit": "kWh"}
